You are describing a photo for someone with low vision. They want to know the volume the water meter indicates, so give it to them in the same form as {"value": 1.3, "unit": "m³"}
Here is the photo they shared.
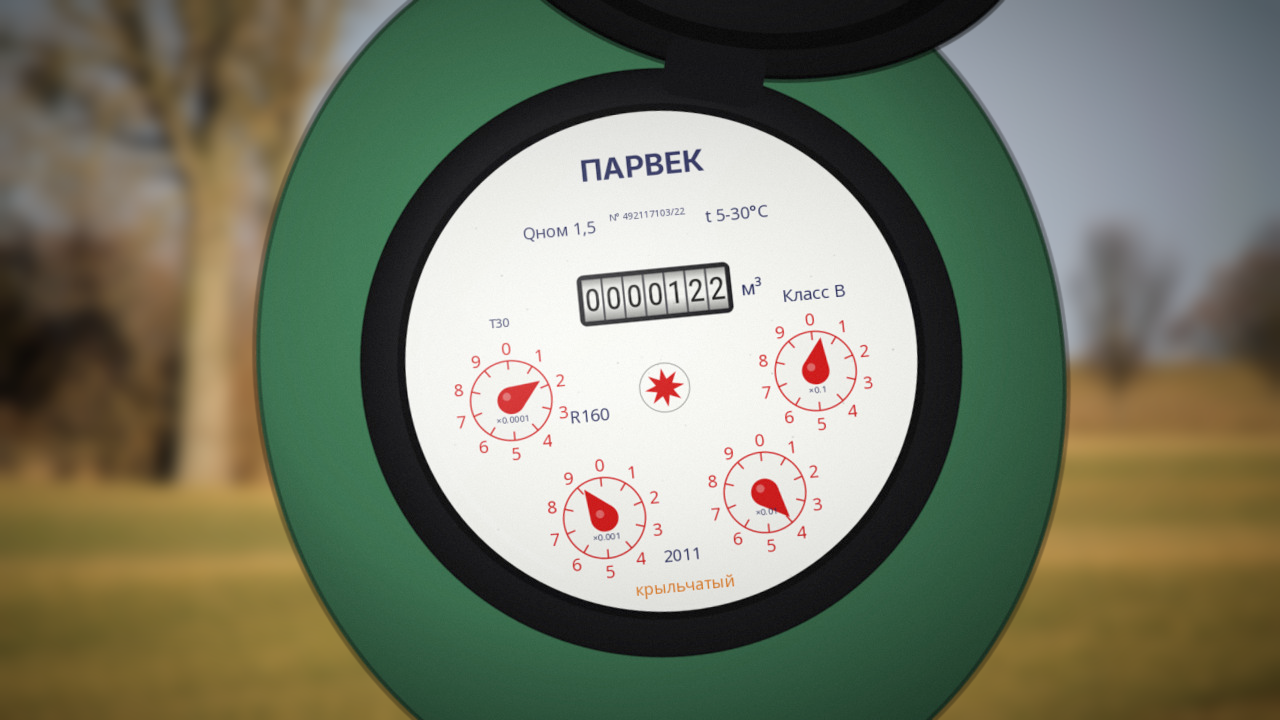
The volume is {"value": 122.0391, "unit": "m³"}
